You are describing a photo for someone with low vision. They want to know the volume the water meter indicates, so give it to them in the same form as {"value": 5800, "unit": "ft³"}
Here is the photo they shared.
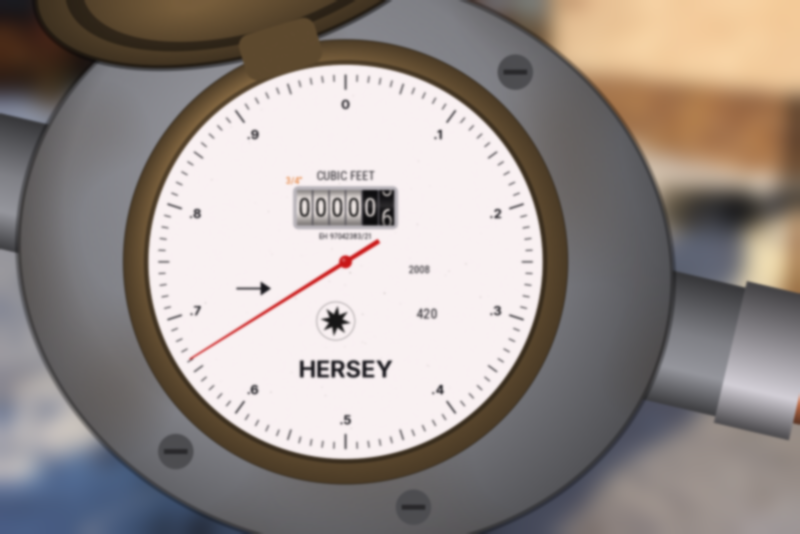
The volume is {"value": 5.66, "unit": "ft³"}
